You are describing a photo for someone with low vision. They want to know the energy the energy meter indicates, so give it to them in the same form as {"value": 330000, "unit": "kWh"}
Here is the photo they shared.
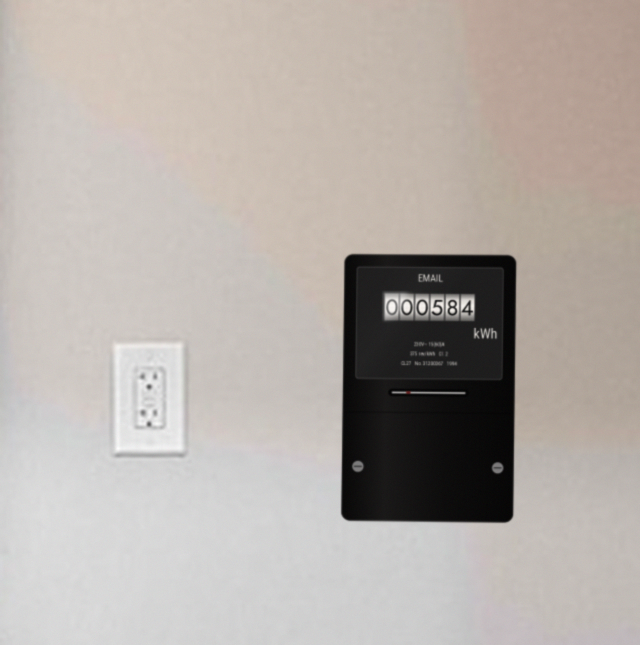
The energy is {"value": 584, "unit": "kWh"}
